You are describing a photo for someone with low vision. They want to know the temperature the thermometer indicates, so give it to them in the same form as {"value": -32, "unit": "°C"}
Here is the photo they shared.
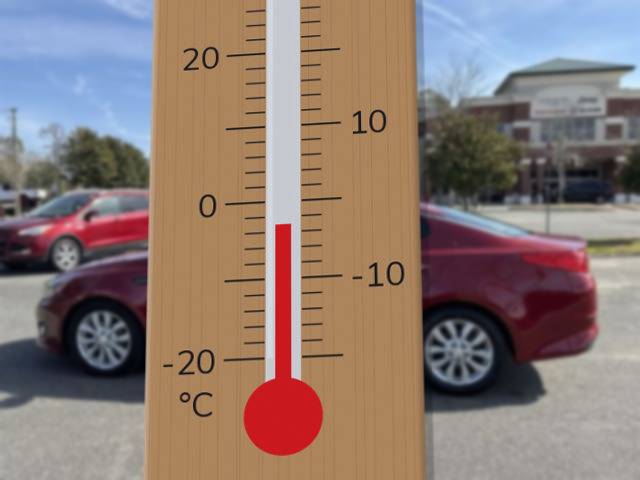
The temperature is {"value": -3, "unit": "°C"}
